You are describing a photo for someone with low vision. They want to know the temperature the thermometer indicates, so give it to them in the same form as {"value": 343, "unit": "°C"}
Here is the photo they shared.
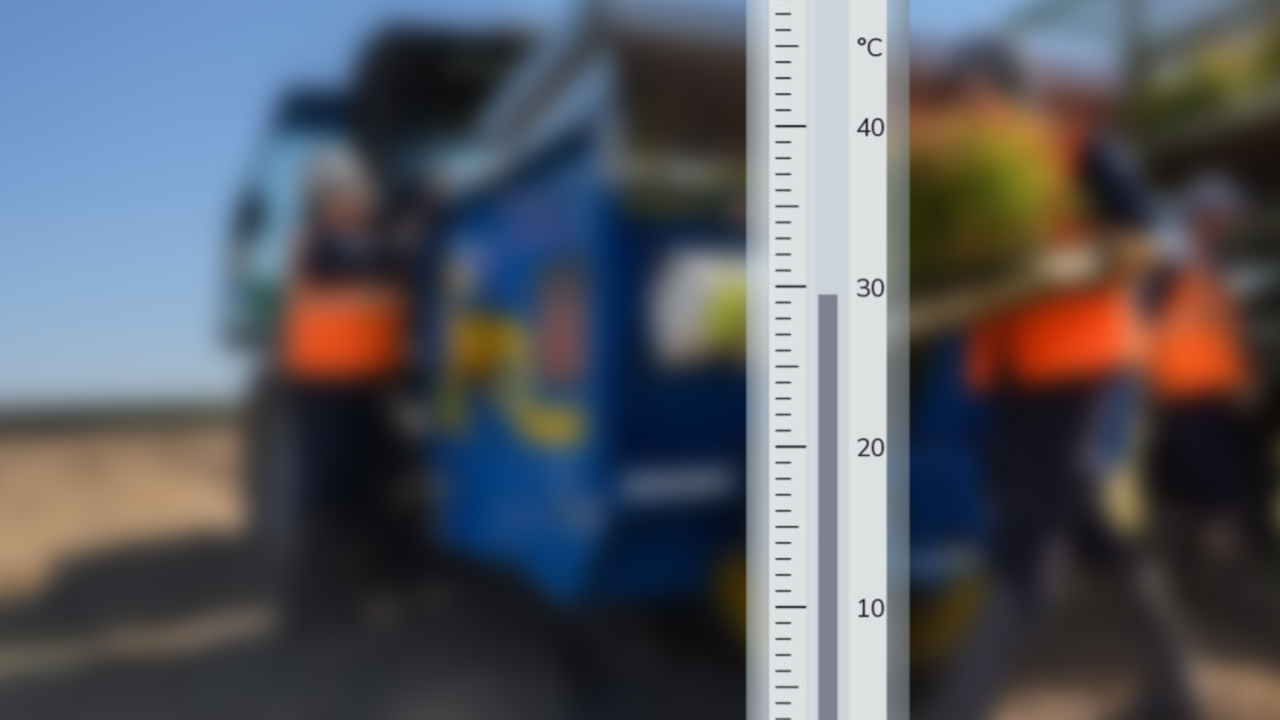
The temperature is {"value": 29.5, "unit": "°C"}
